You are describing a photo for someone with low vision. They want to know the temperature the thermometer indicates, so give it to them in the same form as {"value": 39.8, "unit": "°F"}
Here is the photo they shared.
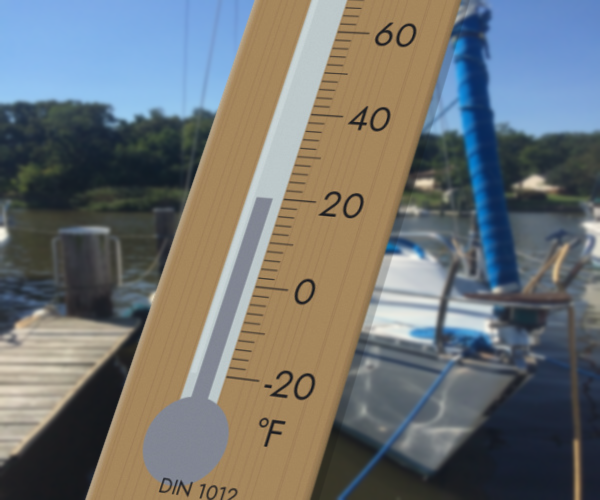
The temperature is {"value": 20, "unit": "°F"}
